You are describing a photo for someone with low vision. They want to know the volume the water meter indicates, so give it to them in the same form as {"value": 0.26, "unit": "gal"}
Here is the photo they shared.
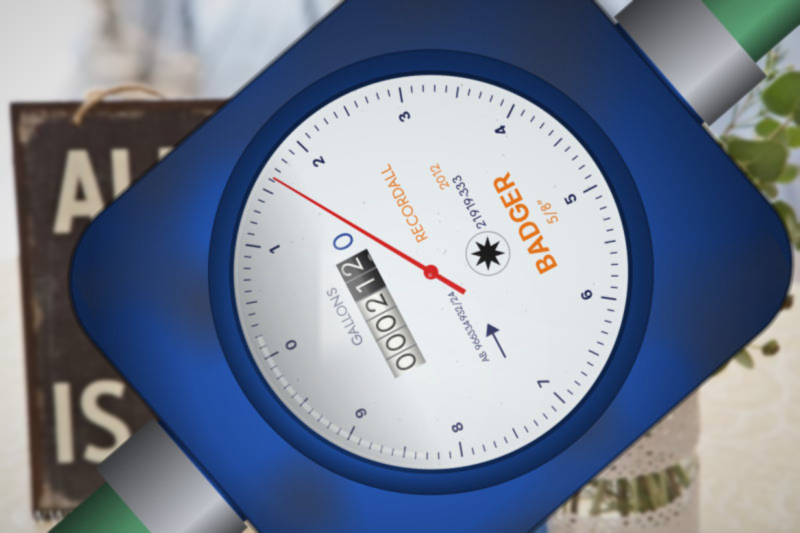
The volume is {"value": 2121.6, "unit": "gal"}
